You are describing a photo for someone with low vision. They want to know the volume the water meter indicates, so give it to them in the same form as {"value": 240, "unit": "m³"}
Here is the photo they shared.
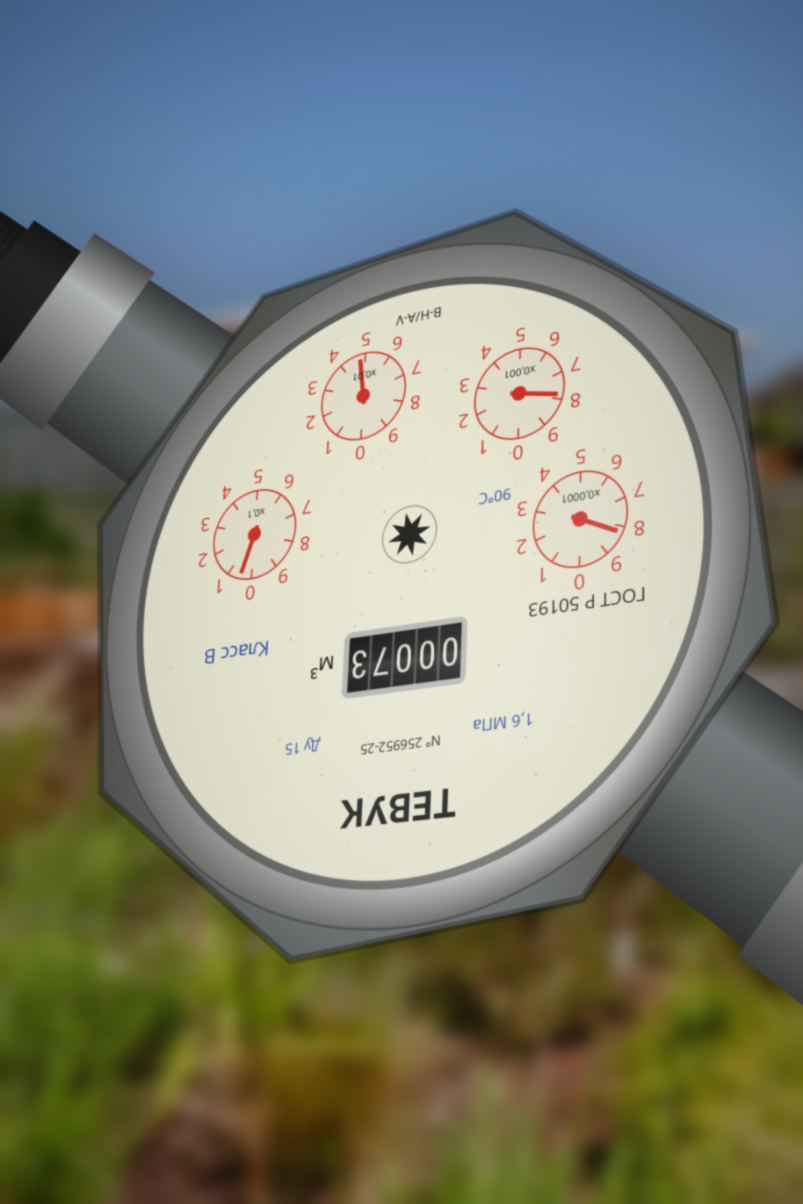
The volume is {"value": 73.0478, "unit": "m³"}
